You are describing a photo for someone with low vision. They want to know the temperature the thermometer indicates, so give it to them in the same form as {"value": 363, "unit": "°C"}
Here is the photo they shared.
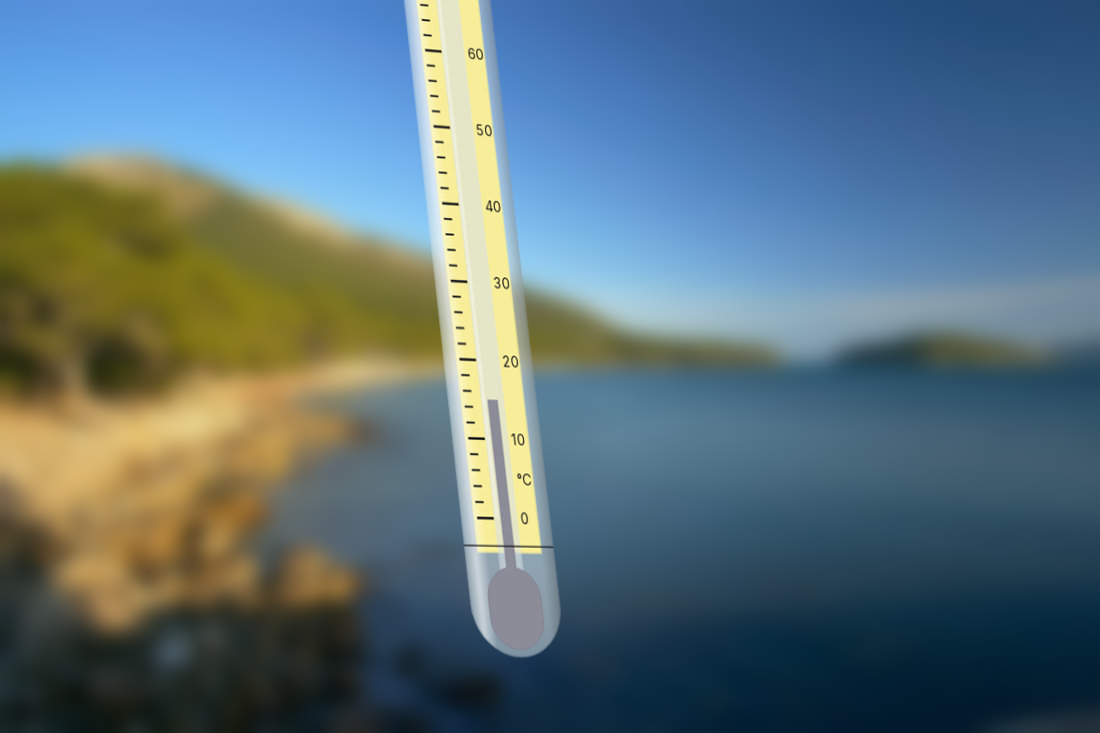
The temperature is {"value": 15, "unit": "°C"}
